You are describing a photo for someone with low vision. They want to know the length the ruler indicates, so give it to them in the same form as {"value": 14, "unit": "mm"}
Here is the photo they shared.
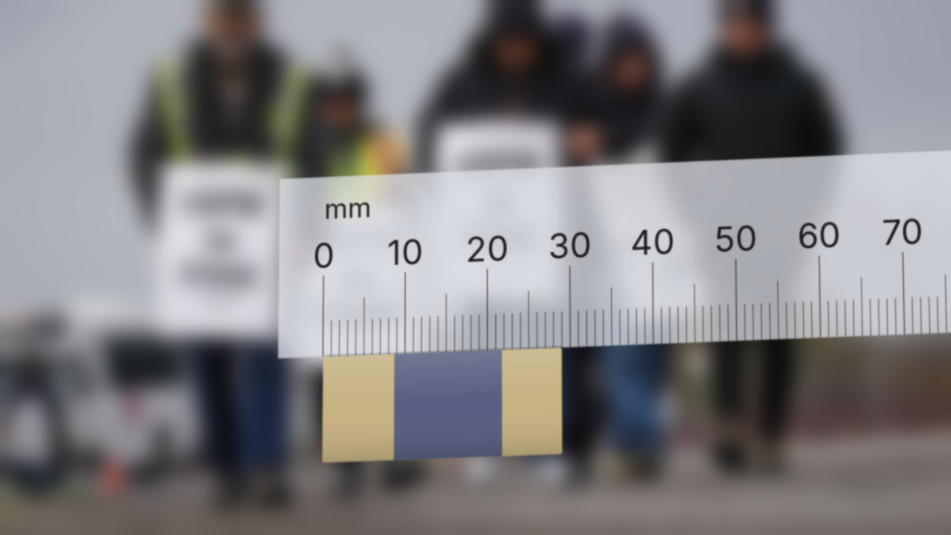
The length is {"value": 29, "unit": "mm"}
